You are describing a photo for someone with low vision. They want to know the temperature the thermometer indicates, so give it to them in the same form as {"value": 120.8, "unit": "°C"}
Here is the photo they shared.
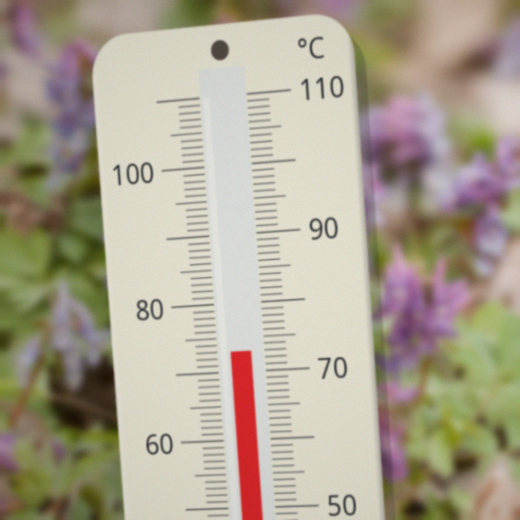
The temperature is {"value": 73, "unit": "°C"}
